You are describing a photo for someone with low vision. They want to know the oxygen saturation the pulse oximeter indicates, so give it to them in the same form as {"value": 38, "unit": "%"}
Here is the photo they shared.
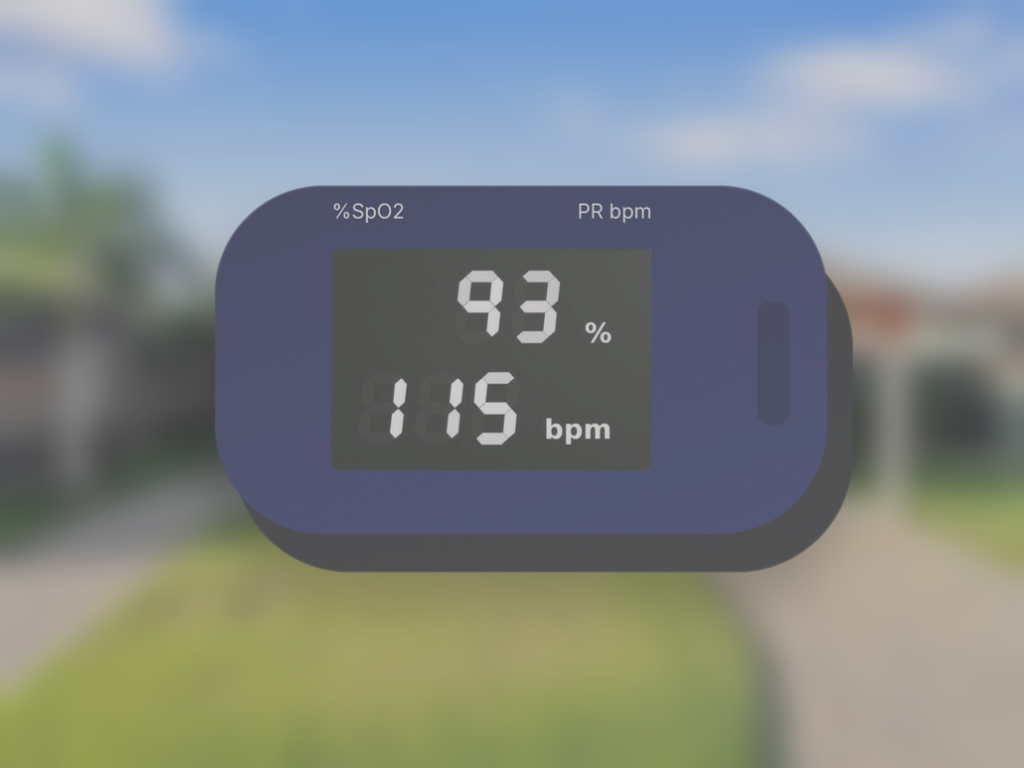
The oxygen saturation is {"value": 93, "unit": "%"}
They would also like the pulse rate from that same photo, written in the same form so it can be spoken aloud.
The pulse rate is {"value": 115, "unit": "bpm"}
